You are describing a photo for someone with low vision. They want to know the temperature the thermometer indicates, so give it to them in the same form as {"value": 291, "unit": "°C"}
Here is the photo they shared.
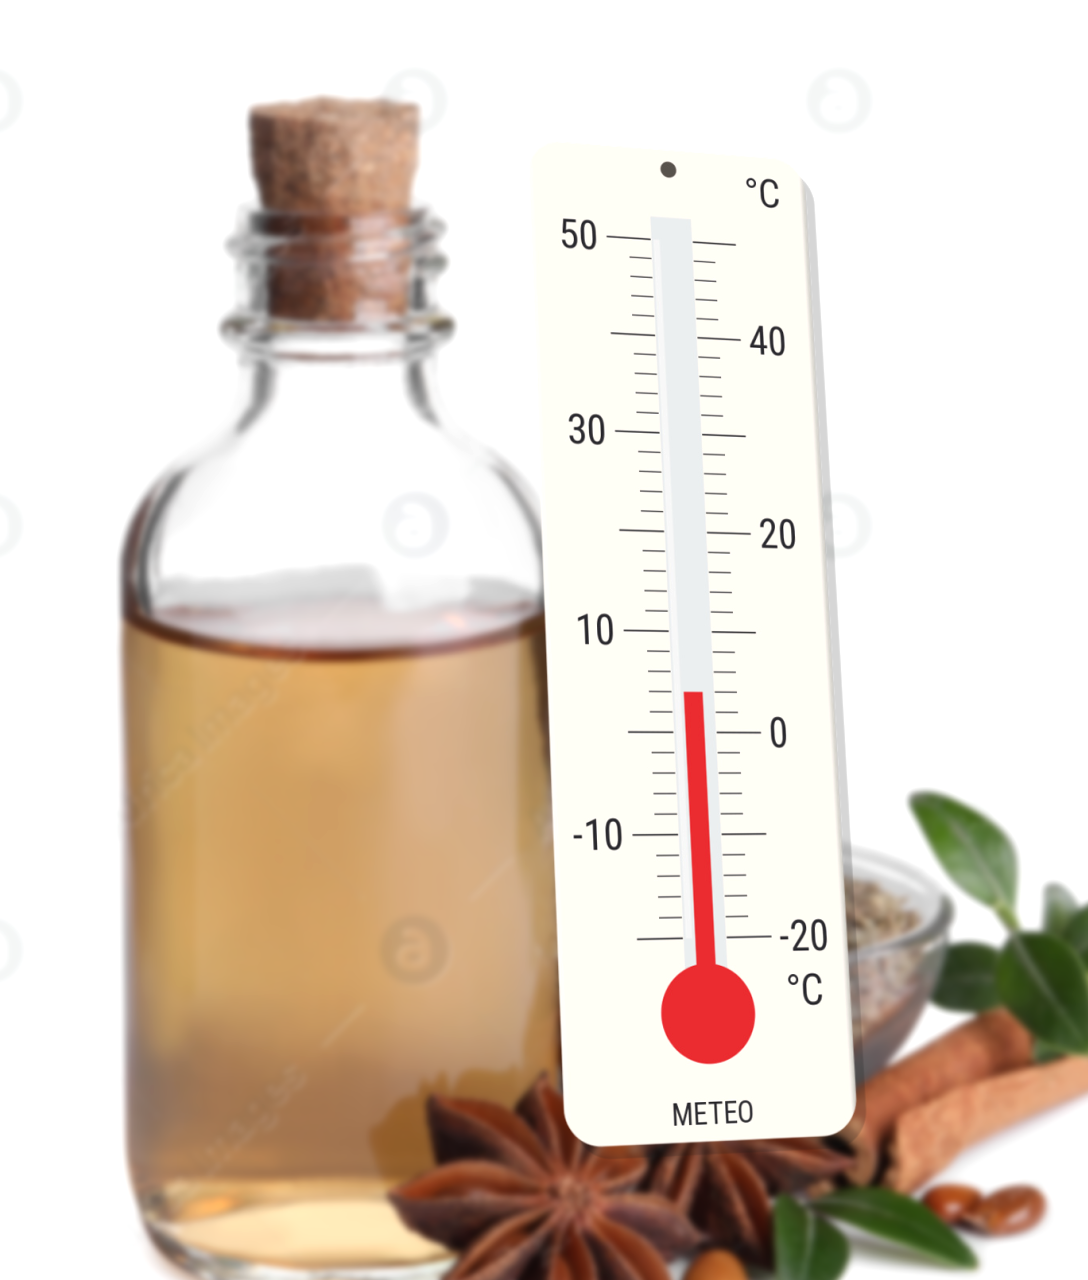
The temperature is {"value": 4, "unit": "°C"}
